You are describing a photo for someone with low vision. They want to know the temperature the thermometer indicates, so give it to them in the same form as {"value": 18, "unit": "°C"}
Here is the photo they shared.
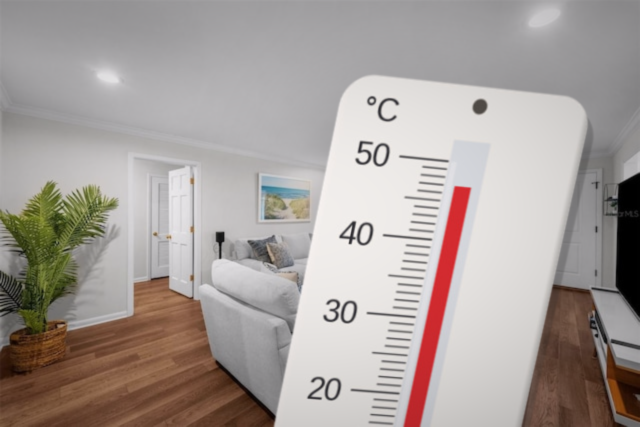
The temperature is {"value": 47, "unit": "°C"}
